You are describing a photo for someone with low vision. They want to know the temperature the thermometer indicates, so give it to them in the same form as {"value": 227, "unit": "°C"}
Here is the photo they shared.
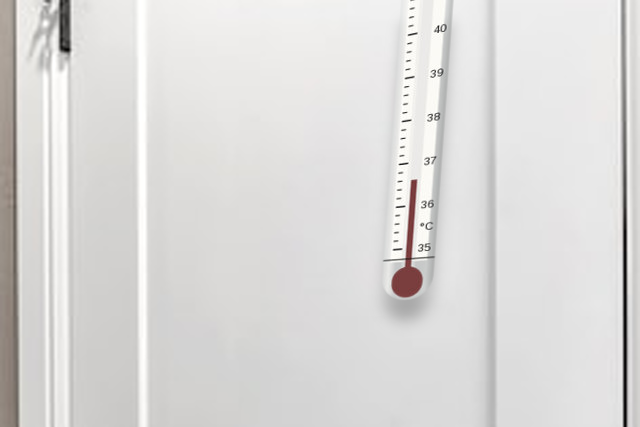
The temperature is {"value": 36.6, "unit": "°C"}
